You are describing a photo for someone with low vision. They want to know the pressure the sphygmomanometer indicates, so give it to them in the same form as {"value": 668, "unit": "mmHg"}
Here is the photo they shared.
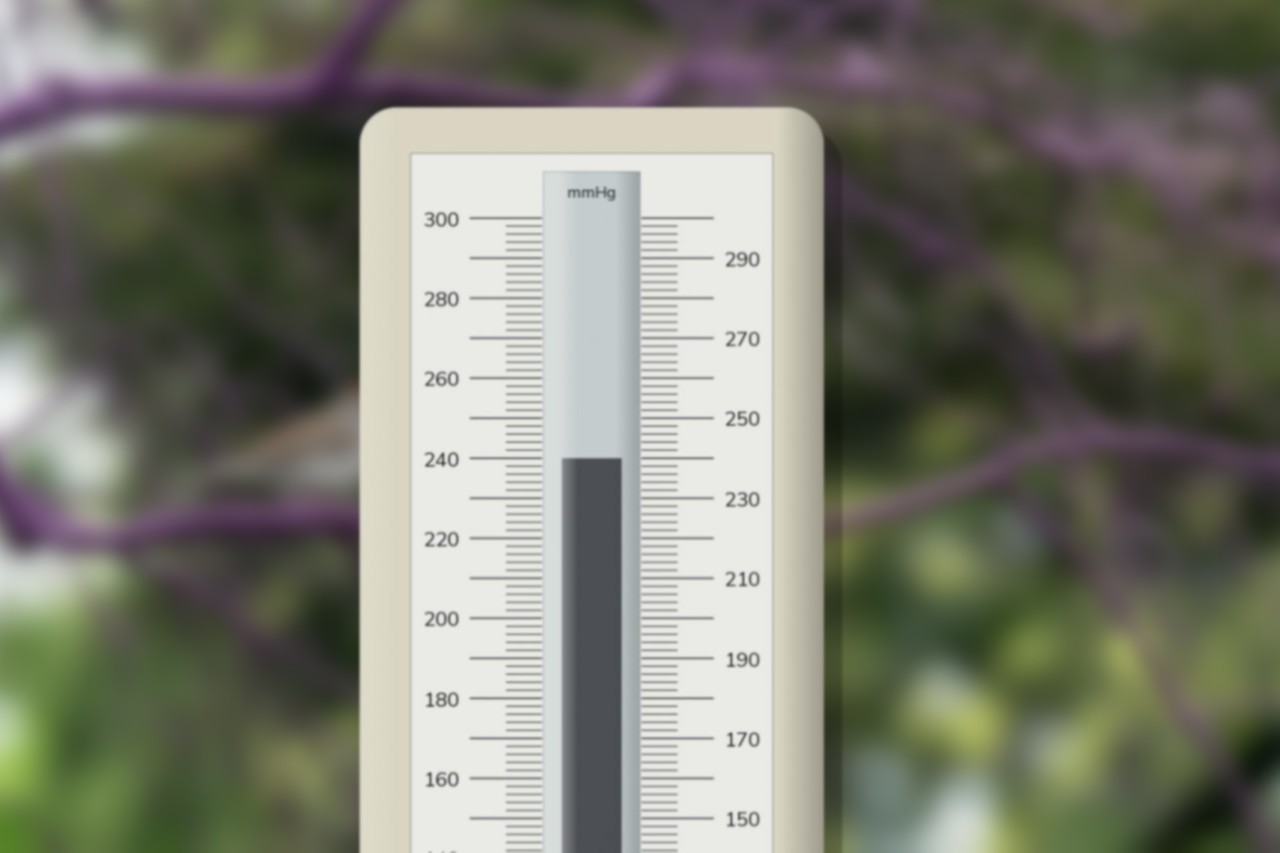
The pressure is {"value": 240, "unit": "mmHg"}
